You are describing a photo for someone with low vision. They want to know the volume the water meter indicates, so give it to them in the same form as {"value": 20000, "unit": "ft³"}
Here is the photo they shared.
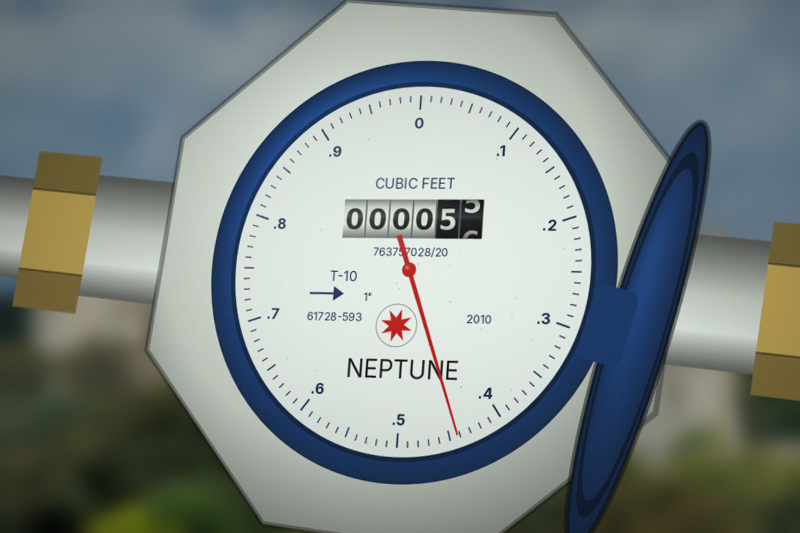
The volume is {"value": 55.44, "unit": "ft³"}
